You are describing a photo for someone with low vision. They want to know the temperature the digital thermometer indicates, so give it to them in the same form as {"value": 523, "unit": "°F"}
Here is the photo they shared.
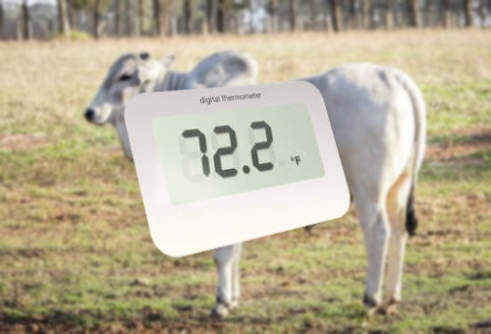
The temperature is {"value": 72.2, "unit": "°F"}
